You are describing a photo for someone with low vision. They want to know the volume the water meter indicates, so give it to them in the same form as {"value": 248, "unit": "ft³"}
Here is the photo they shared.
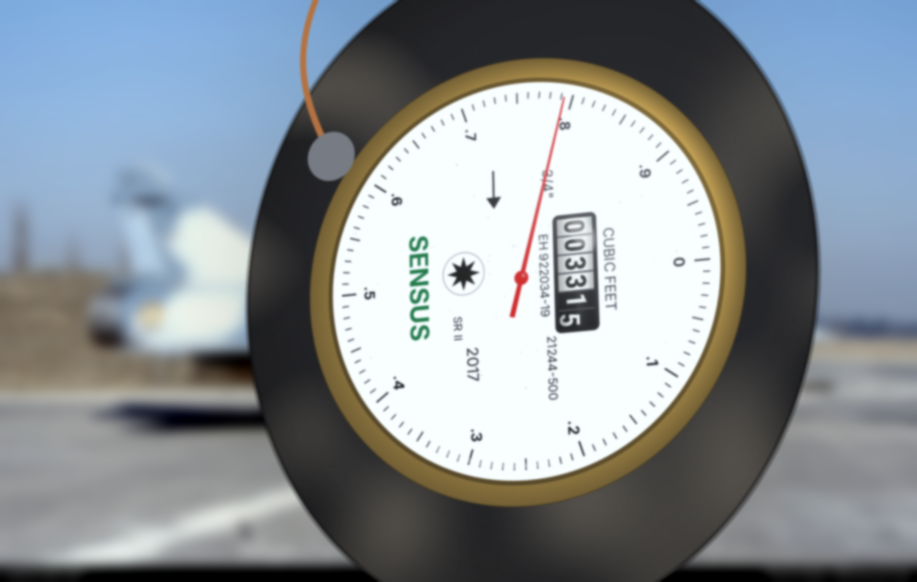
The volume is {"value": 3314.79, "unit": "ft³"}
